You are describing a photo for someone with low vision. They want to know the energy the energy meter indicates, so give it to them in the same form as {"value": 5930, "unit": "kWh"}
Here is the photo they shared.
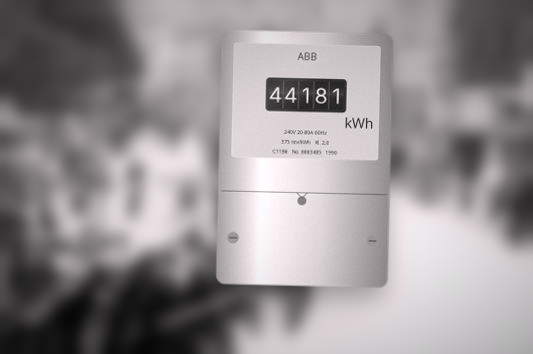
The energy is {"value": 44181, "unit": "kWh"}
